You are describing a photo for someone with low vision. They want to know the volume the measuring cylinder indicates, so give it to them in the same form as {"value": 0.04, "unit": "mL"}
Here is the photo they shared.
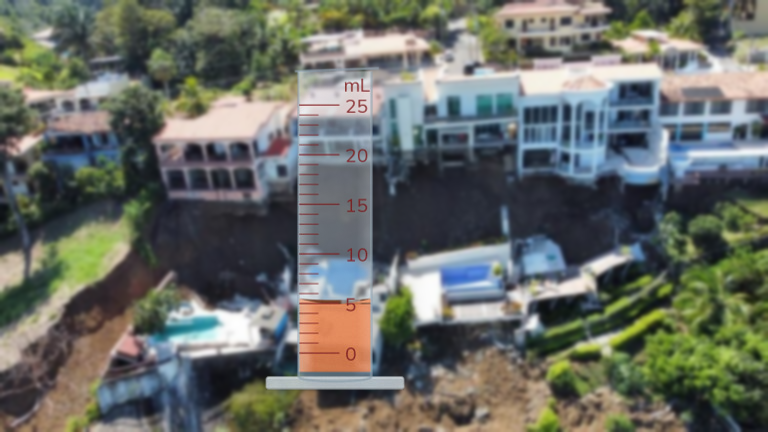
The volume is {"value": 5, "unit": "mL"}
